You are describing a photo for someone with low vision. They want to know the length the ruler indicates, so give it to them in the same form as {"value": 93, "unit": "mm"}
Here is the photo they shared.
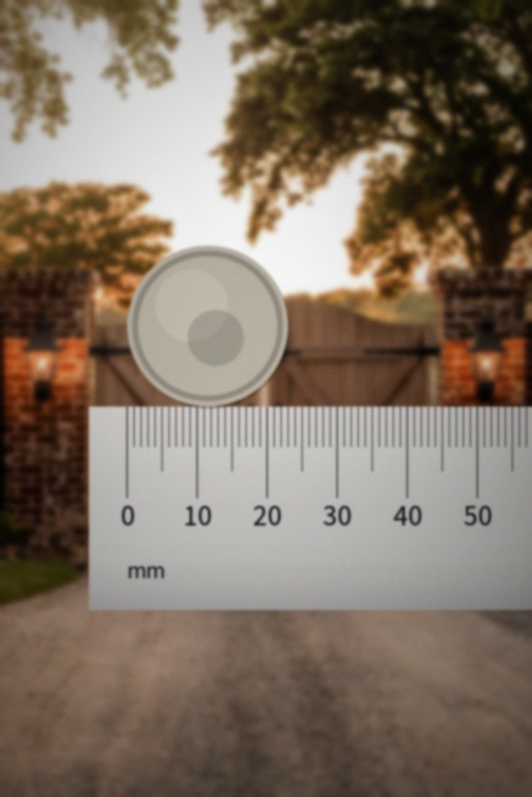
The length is {"value": 23, "unit": "mm"}
